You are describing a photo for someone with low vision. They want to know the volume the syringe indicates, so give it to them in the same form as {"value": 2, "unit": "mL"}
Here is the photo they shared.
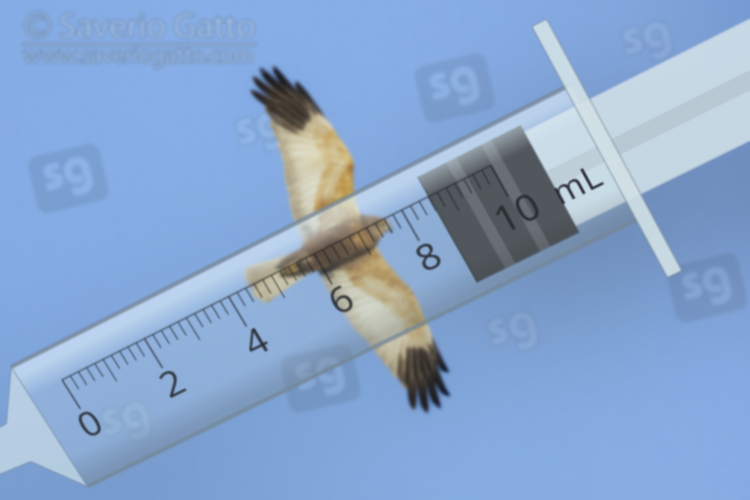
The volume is {"value": 8.6, "unit": "mL"}
